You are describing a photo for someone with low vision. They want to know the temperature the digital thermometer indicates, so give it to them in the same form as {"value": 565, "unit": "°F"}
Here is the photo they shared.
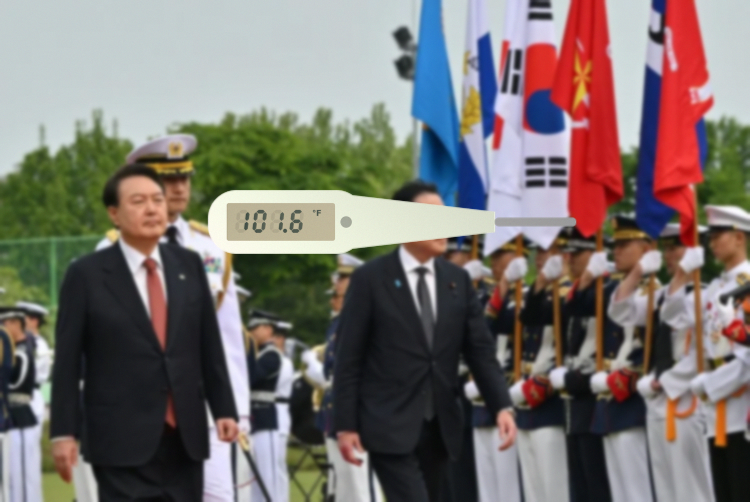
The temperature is {"value": 101.6, "unit": "°F"}
